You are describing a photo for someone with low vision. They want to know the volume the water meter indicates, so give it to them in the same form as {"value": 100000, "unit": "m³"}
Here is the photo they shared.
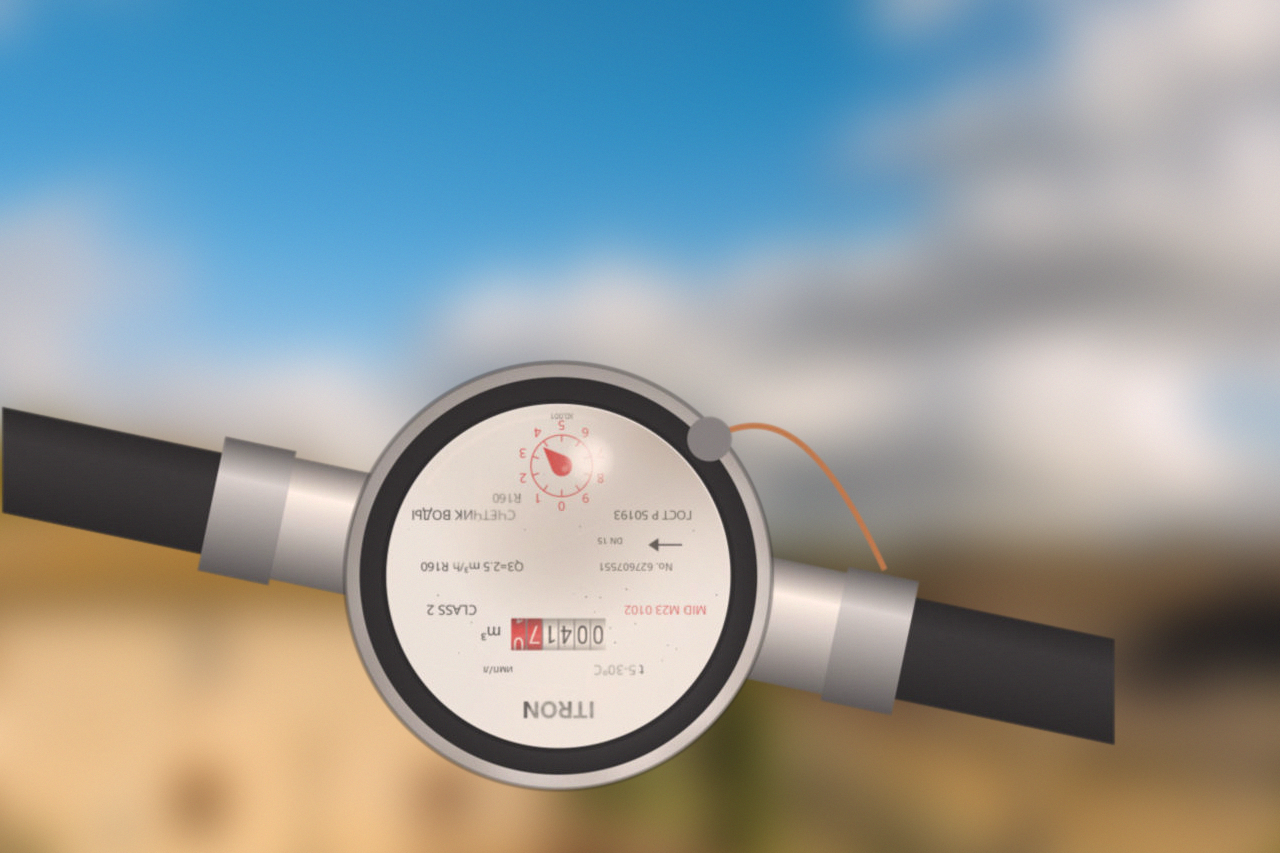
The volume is {"value": 41.703, "unit": "m³"}
